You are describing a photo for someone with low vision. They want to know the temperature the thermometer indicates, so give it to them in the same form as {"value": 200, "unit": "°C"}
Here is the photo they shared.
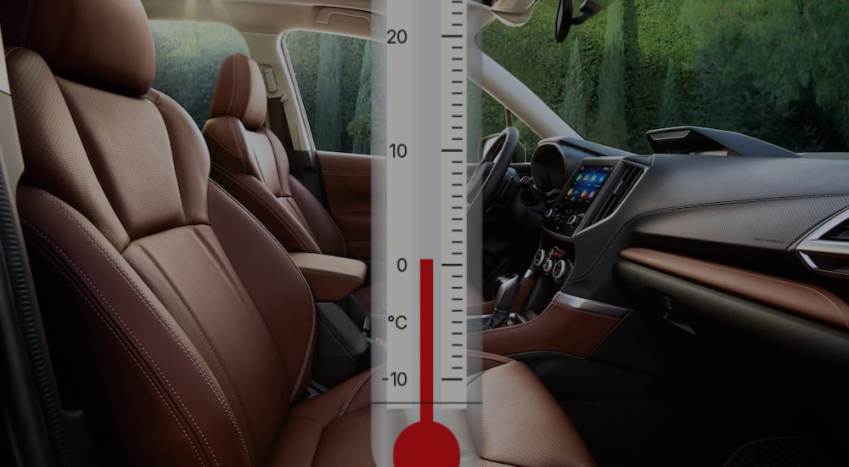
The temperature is {"value": 0.5, "unit": "°C"}
